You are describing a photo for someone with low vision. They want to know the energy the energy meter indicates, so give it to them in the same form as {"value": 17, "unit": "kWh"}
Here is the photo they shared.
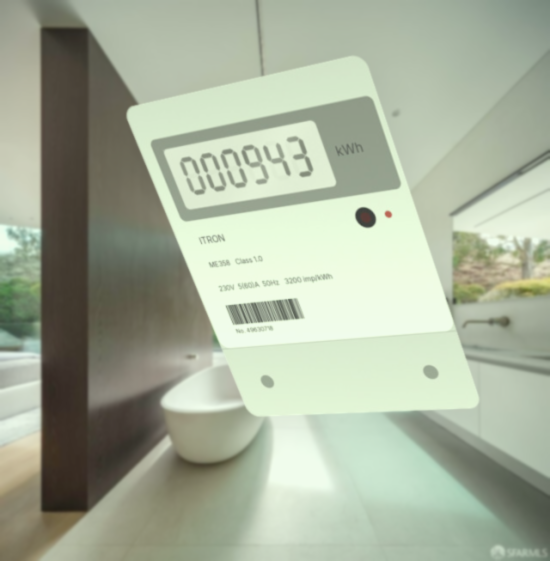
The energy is {"value": 943, "unit": "kWh"}
